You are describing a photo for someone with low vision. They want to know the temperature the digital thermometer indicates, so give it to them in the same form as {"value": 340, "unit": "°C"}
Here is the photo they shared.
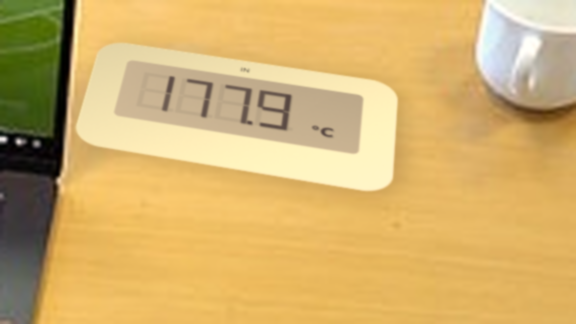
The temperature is {"value": 177.9, "unit": "°C"}
